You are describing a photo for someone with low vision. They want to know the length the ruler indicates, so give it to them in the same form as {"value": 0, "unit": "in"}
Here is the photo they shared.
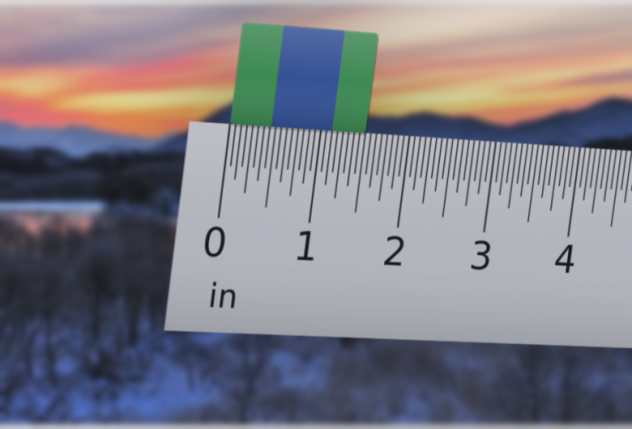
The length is {"value": 1.5, "unit": "in"}
